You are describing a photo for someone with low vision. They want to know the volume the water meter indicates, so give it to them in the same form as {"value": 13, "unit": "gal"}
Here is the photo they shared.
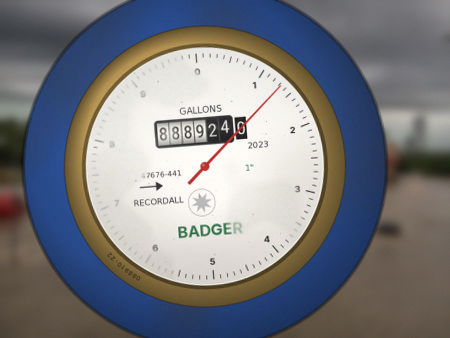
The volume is {"value": 8889241.3, "unit": "gal"}
